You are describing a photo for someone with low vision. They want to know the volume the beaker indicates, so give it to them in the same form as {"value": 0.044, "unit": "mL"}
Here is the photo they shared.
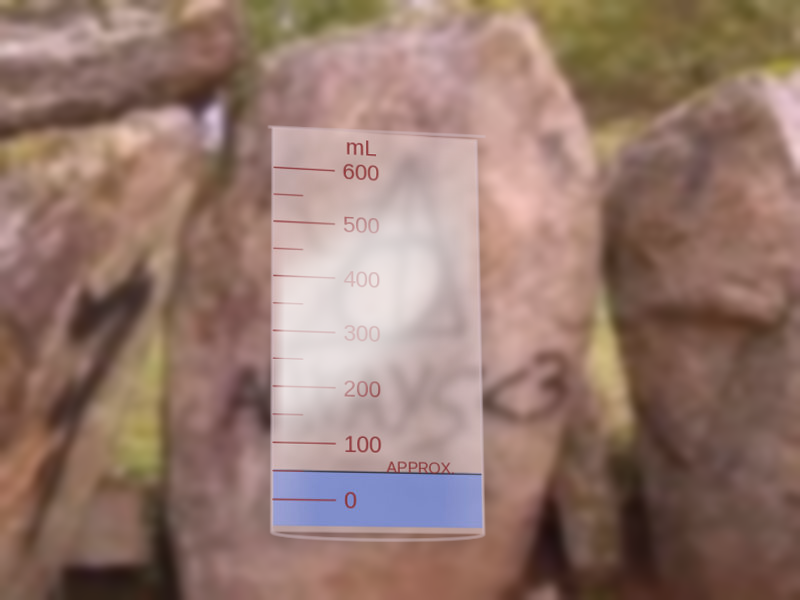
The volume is {"value": 50, "unit": "mL"}
